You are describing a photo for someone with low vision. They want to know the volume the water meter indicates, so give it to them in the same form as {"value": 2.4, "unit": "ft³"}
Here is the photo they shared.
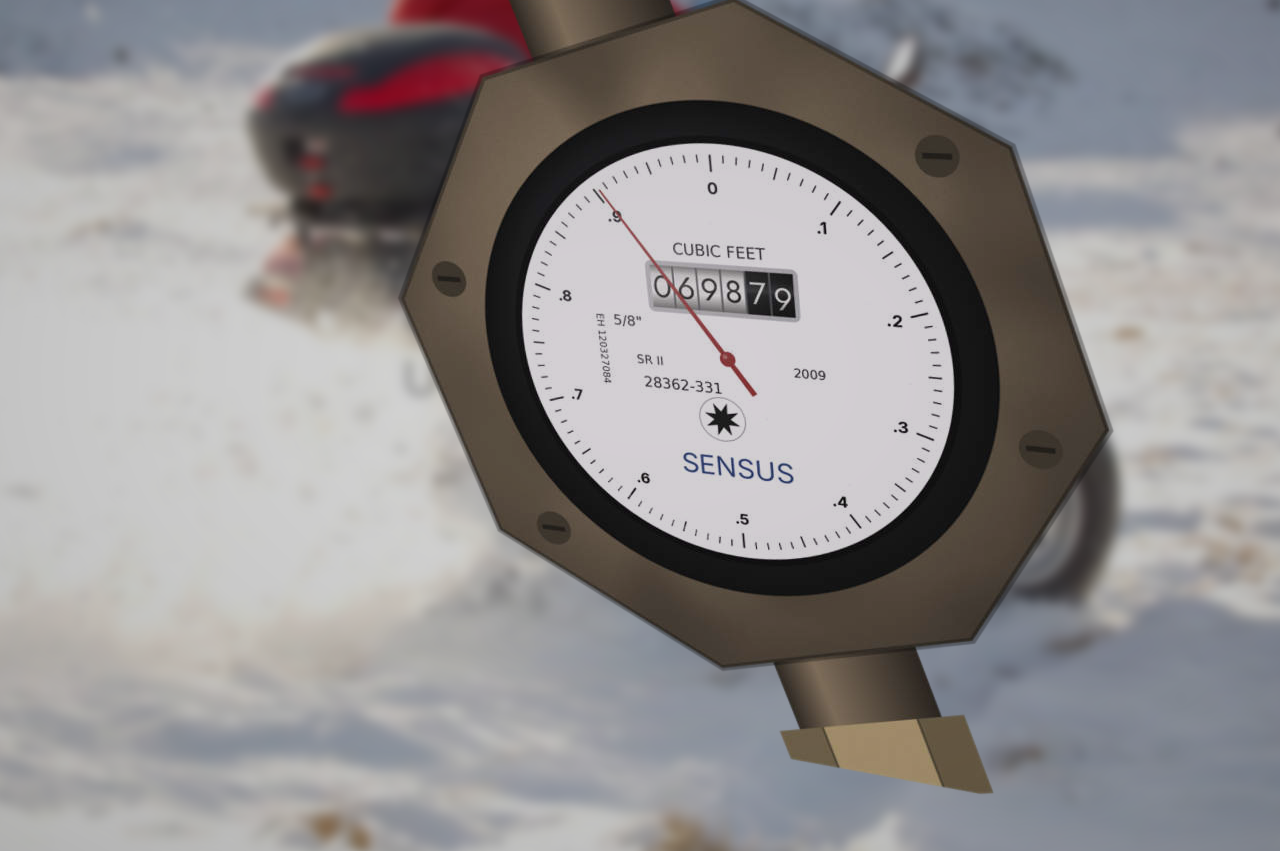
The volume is {"value": 69878.90, "unit": "ft³"}
